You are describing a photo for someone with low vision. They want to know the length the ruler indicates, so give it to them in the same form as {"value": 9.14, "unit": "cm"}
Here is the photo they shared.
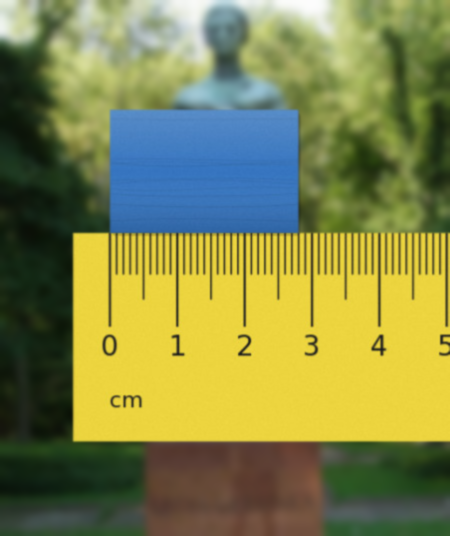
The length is {"value": 2.8, "unit": "cm"}
